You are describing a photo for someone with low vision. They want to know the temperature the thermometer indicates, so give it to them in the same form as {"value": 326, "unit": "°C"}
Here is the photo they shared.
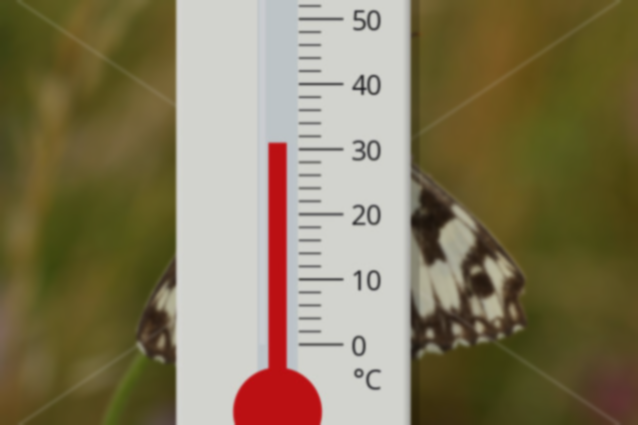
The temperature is {"value": 31, "unit": "°C"}
